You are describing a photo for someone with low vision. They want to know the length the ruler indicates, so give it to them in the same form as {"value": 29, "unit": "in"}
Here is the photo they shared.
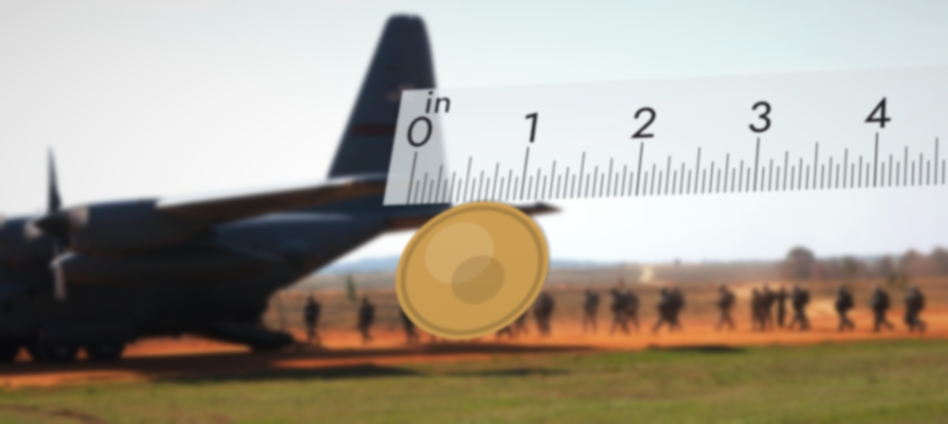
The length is {"value": 1.3125, "unit": "in"}
